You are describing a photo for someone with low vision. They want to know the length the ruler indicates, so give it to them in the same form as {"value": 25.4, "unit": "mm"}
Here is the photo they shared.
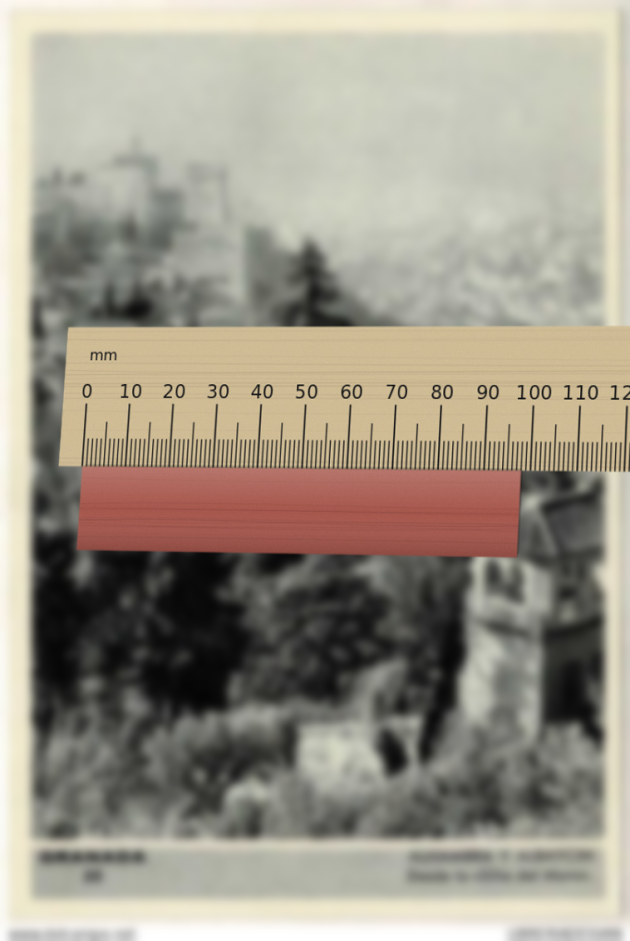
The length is {"value": 98, "unit": "mm"}
